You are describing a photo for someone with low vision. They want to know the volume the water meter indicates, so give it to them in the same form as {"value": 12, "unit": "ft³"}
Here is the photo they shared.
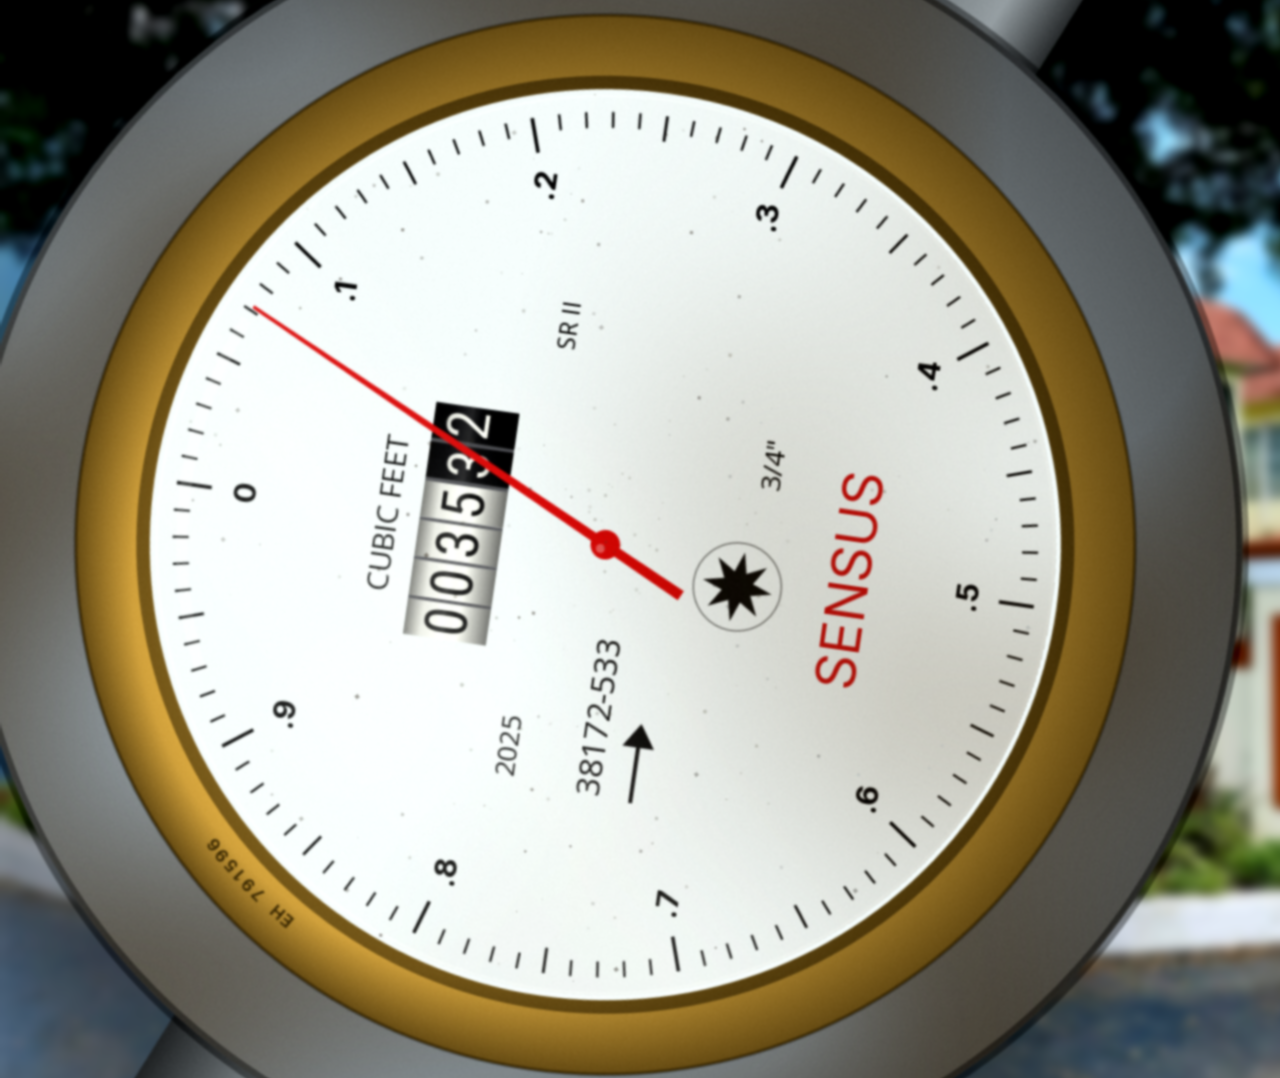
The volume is {"value": 3532.07, "unit": "ft³"}
